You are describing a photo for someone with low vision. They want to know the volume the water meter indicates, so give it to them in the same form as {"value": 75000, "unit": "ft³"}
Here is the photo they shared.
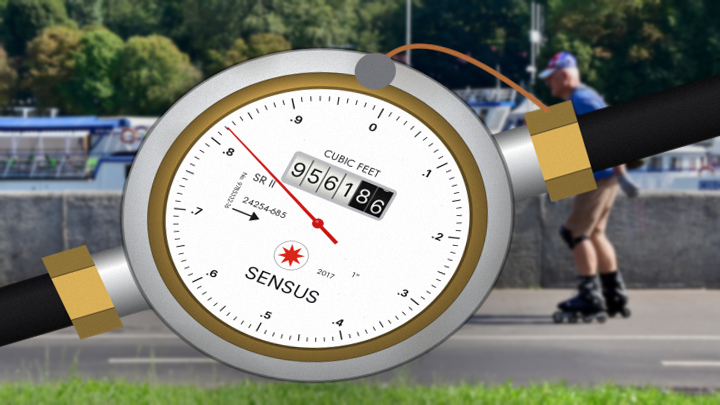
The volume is {"value": 956185.82, "unit": "ft³"}
